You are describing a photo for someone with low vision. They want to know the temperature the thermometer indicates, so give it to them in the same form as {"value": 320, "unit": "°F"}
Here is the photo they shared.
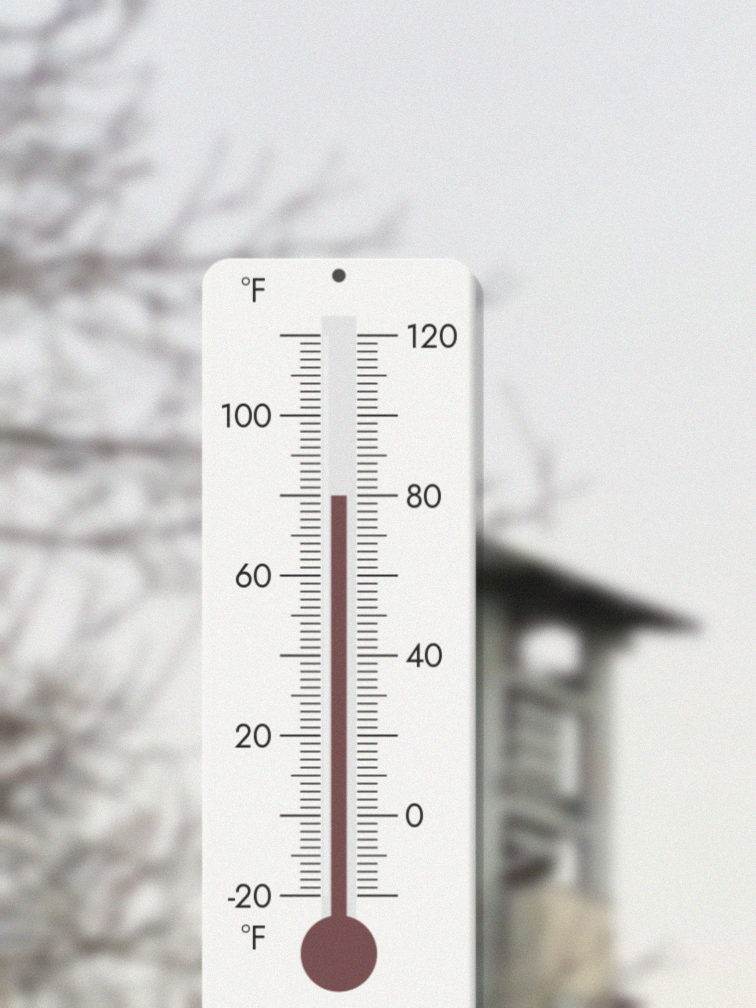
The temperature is {"value": 80, "unit": "°F"}
